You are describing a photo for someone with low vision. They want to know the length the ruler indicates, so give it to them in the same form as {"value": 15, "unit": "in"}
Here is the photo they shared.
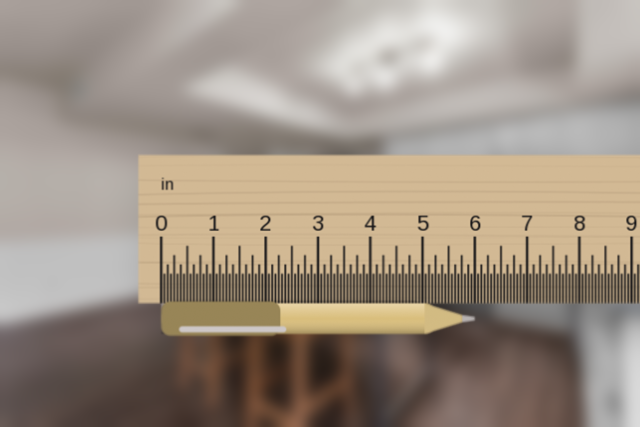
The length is {"value": 6, "unit": "in"}
